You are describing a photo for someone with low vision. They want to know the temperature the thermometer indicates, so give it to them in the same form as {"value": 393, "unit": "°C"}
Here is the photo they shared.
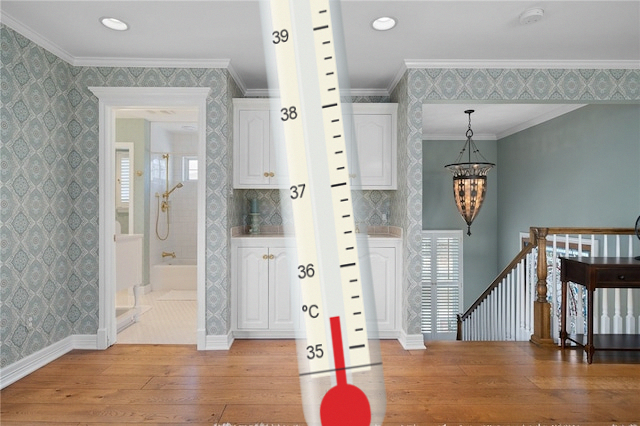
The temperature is {"value": 35.4, "unit": "°C"}
